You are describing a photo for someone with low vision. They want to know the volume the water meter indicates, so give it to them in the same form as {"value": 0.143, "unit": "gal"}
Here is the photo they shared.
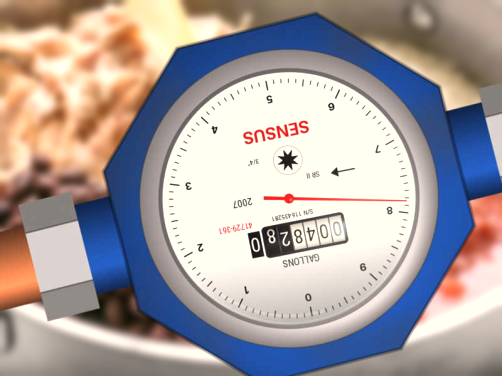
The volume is {"value": 48277.8, "unit": "gal"}
